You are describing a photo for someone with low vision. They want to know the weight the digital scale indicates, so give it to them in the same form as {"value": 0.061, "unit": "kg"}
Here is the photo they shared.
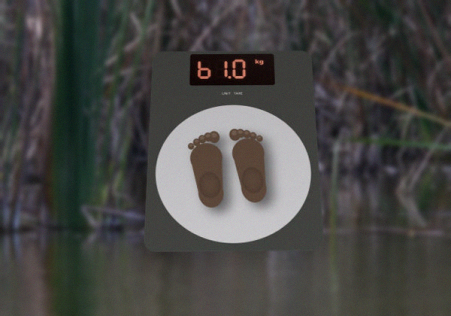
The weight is {"value": 61.0, "unit": "kg"}
